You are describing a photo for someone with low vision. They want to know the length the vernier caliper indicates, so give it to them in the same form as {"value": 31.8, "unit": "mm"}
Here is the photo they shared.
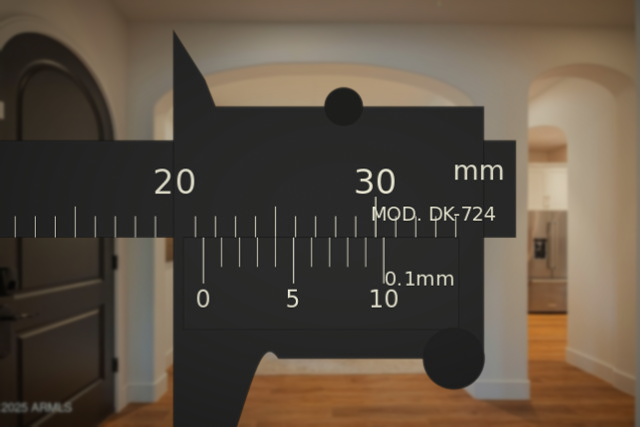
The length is {"value": 21.4, "unit": "mm"}
